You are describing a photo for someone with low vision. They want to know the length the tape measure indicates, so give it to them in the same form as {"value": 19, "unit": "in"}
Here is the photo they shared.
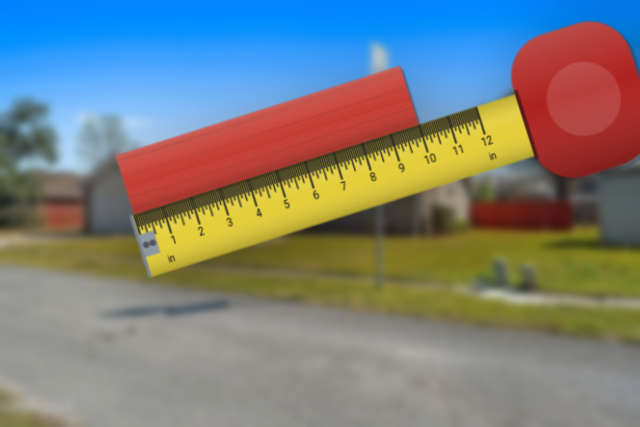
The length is {"value": 10, "unit": "in"}
